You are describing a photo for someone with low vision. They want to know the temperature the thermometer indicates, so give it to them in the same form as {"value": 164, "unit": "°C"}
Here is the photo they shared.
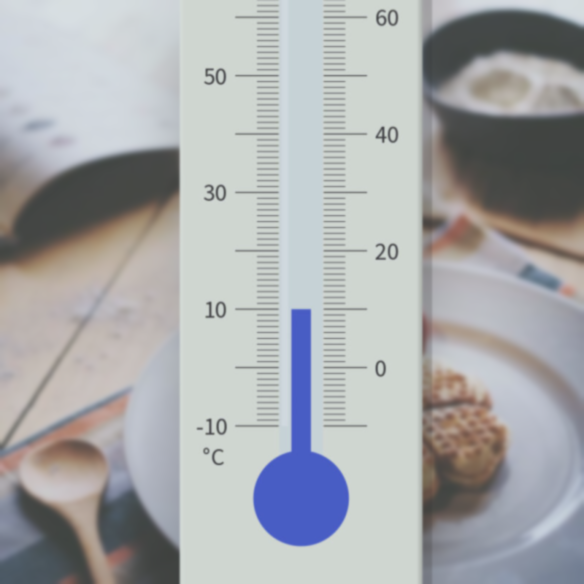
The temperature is {"value": 10, "unit": "°C"}
